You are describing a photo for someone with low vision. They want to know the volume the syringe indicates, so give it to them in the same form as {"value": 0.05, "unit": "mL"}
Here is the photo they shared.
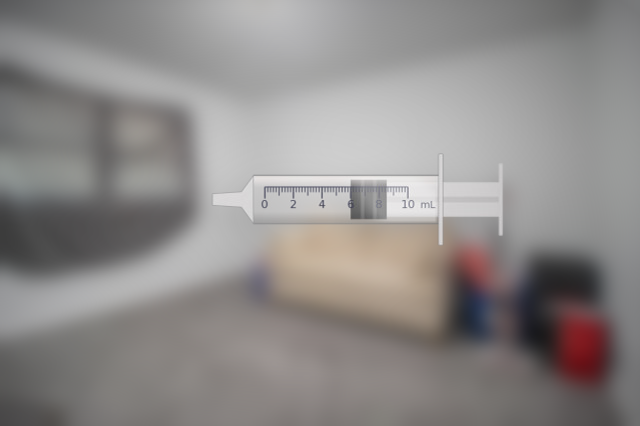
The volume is {"value": 6, "unit": "mL"}
